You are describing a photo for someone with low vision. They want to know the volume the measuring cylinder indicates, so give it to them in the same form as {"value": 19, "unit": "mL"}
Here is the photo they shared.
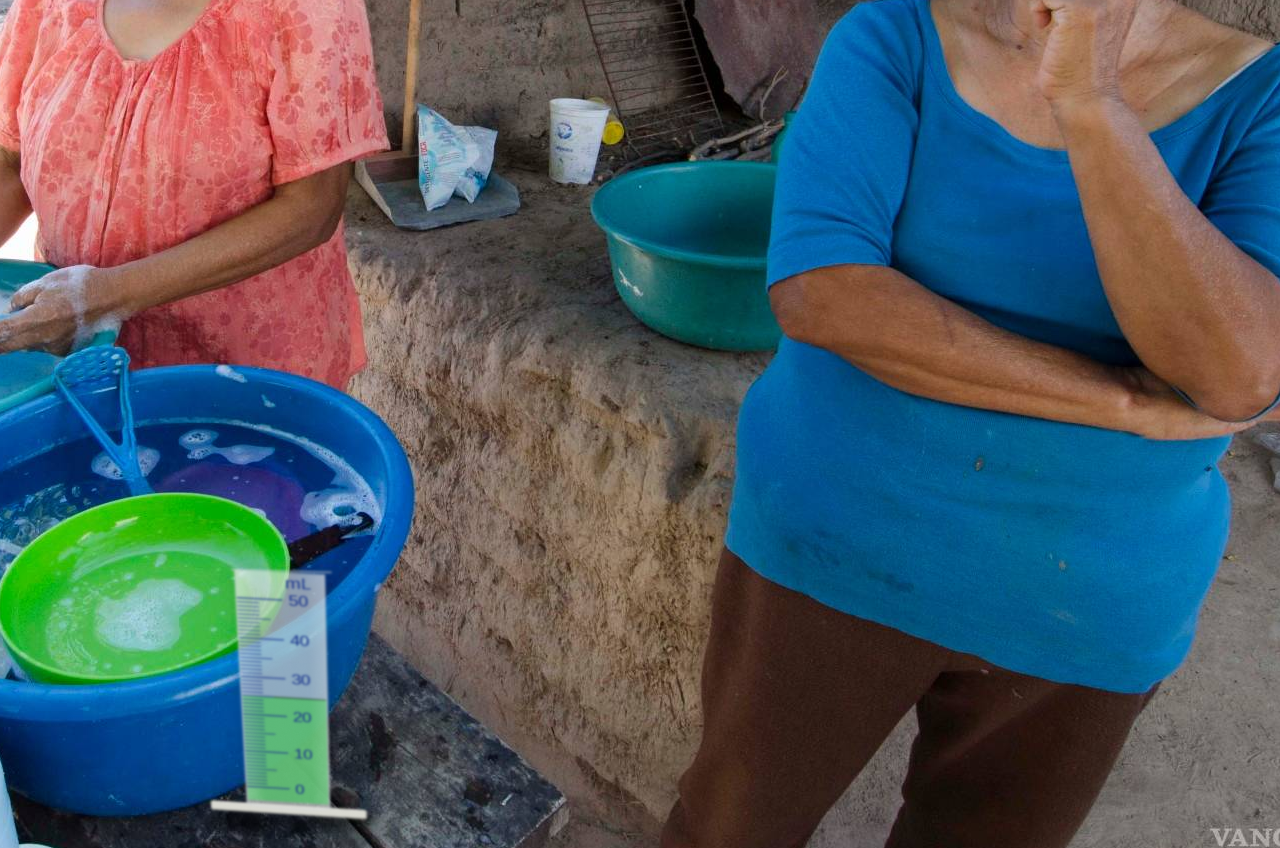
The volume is {"value": 25, "unit": "mL"}
